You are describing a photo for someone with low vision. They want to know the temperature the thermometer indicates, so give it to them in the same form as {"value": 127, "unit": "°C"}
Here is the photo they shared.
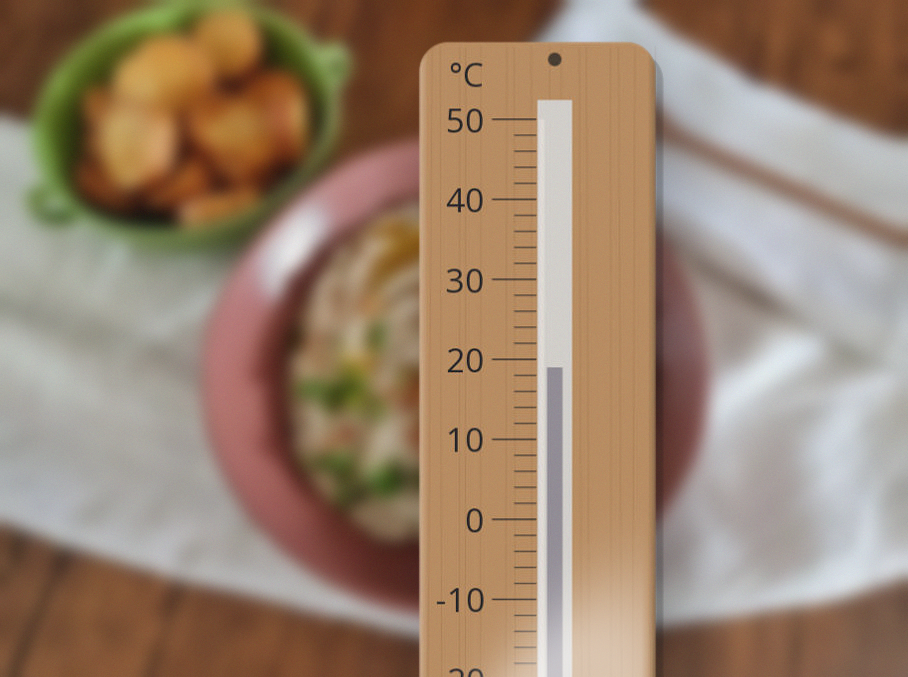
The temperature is {"value": 19, "unit": "°C"}
